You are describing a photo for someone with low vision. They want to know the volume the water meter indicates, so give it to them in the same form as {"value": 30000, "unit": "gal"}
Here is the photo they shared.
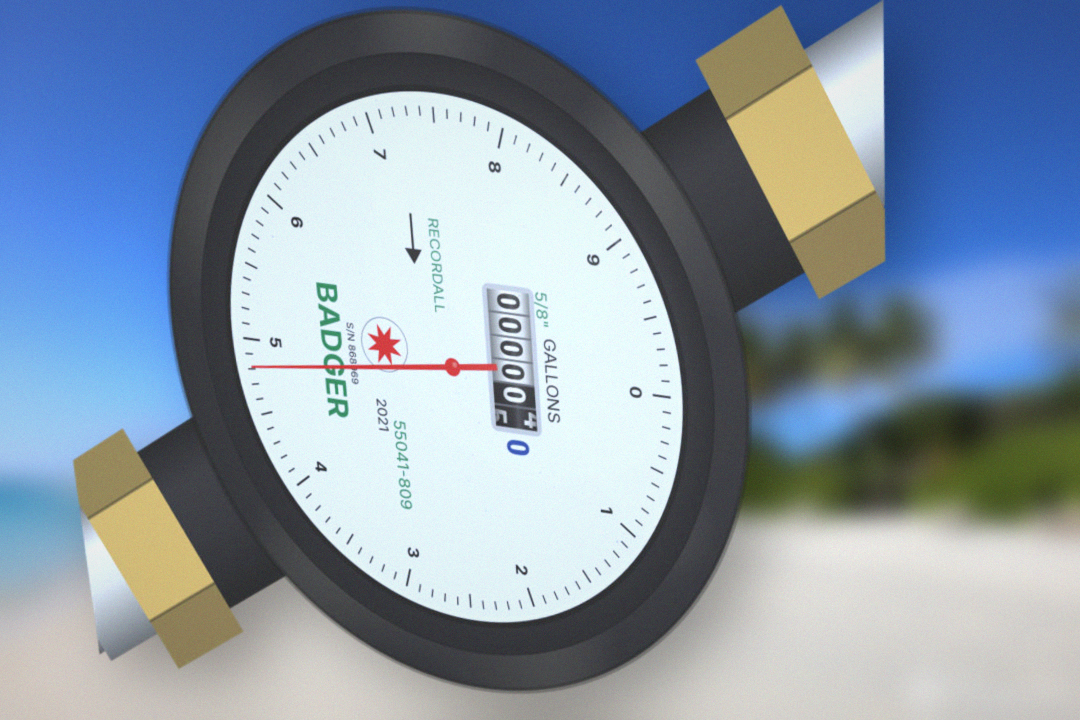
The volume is {"value": 44.8, "unit": "gal"}
